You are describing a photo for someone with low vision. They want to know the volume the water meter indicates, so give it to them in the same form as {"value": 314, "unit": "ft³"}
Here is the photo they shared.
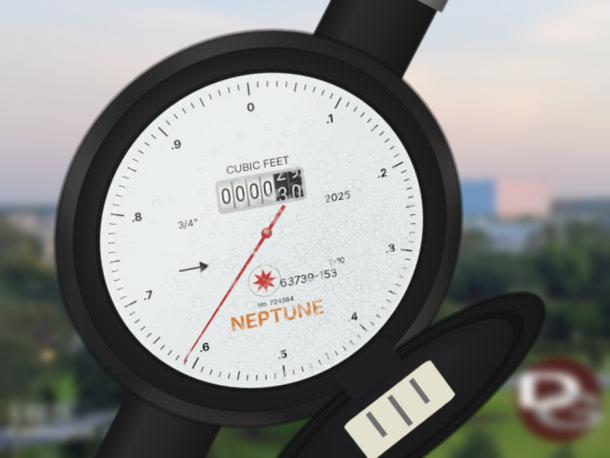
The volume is {"value": 29.61, "unit": "ft³"}
